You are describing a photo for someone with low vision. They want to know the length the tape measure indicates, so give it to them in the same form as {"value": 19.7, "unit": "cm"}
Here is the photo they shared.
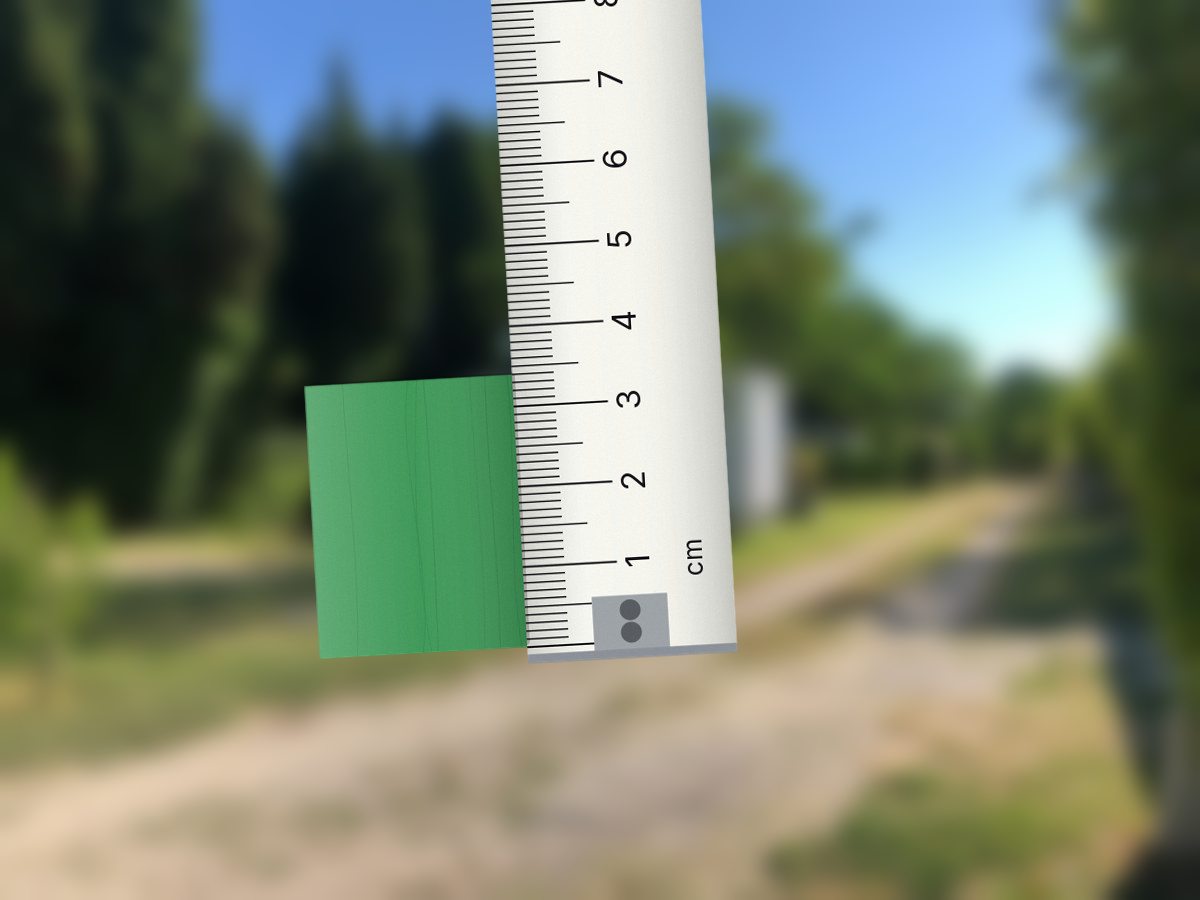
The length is {"value": 3.4, "unit": "cm"}
